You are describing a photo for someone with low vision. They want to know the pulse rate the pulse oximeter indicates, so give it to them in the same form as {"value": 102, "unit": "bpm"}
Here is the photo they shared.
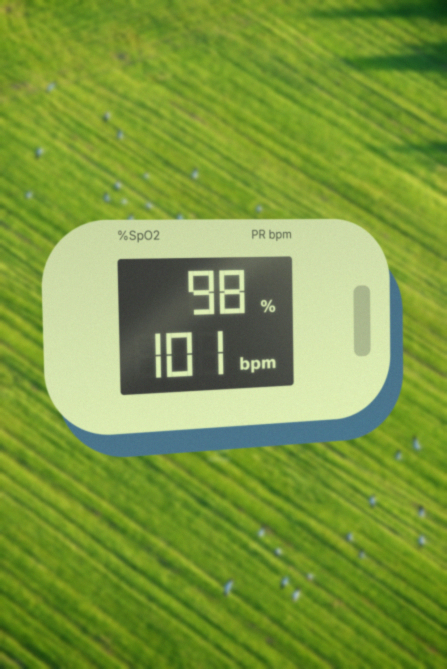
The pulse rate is {"value": 101, "unit": "bpm"}
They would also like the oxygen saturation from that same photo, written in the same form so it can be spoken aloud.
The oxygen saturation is {"value": 98, "unit": "%"}
